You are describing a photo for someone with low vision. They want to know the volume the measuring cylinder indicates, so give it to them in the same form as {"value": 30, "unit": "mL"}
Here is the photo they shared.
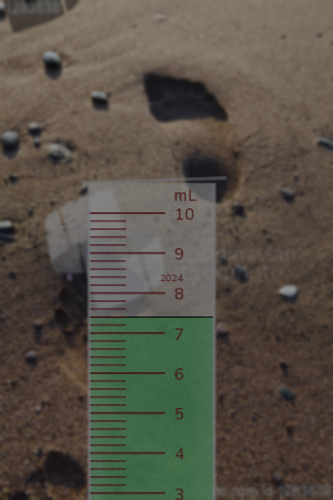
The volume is {"value": 7.4, "unit": "mL"}
